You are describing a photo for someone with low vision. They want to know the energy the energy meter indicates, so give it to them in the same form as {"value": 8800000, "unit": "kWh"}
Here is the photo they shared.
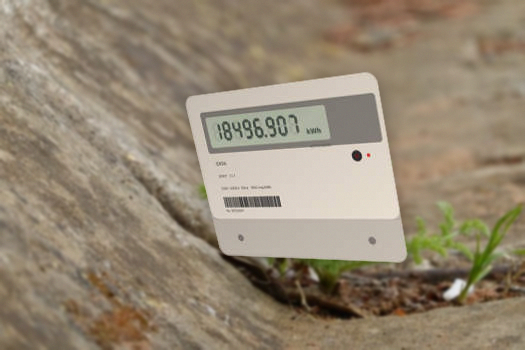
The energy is {"value": 18496.907, "unit": "kWh"}
